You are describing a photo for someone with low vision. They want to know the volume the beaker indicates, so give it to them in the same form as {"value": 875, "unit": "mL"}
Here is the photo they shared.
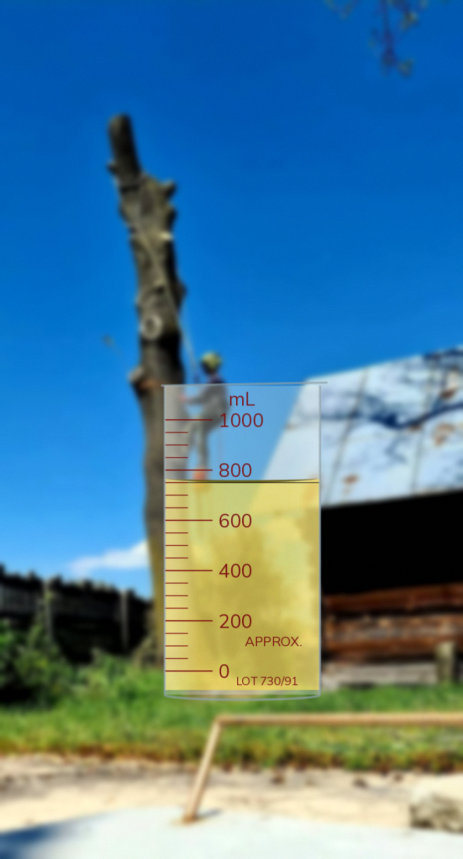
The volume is {"value": 750, "unit": "mL"}
